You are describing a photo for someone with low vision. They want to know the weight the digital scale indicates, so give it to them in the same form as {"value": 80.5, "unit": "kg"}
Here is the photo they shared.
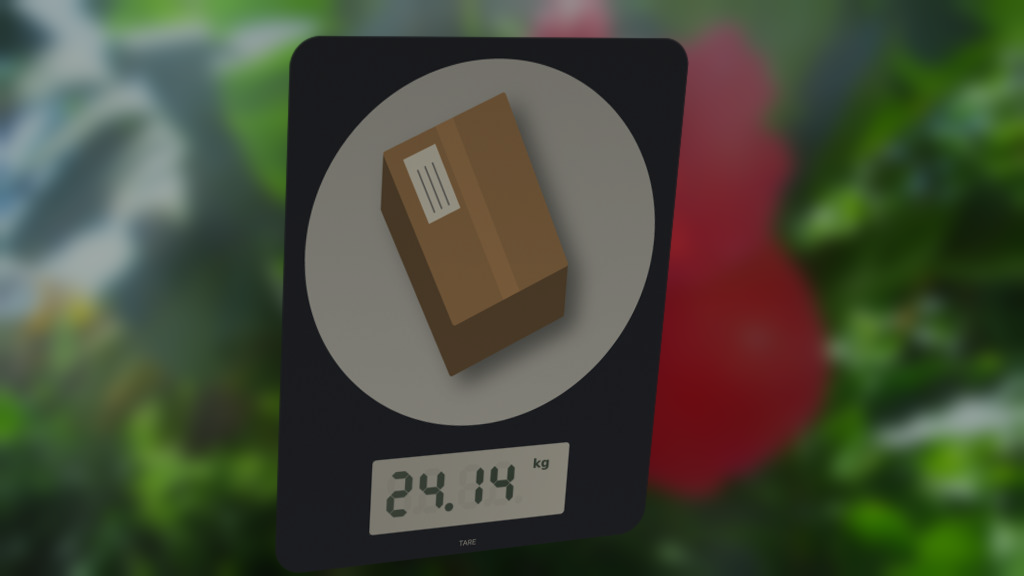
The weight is {"value": 24.14, "unit": "kg"}
